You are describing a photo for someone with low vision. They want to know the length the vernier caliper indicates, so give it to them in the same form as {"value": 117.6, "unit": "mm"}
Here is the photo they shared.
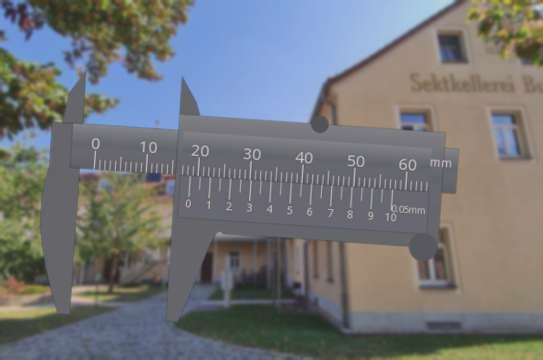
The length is {"value": 18.5, "unit": "mm"}
